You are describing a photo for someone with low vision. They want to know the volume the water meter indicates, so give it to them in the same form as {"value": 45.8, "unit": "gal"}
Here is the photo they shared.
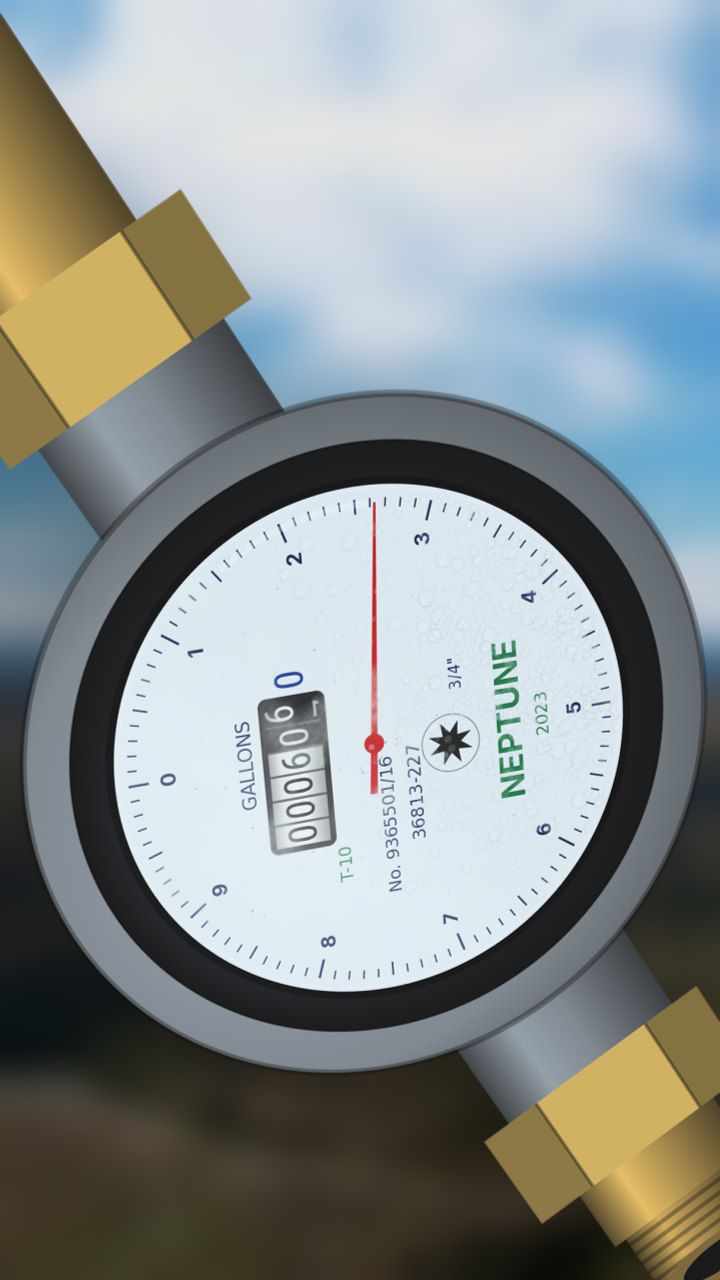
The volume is {"value": 6062.6, "unit": "gal"}
